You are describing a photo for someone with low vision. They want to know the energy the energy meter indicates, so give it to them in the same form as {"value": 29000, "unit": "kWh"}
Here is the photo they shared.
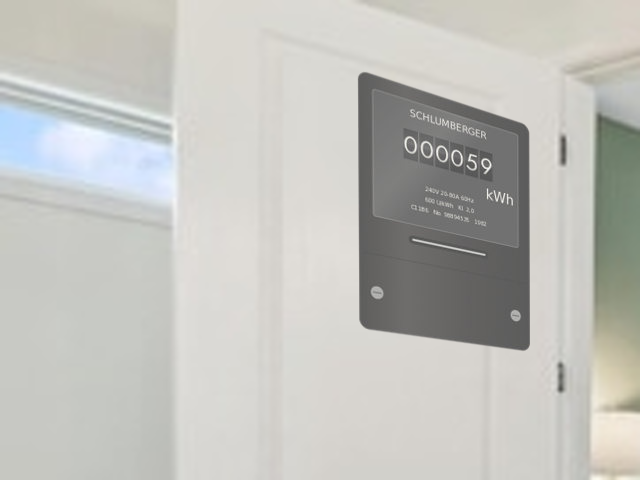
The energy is {"value": 59, "unit": "kWh"}
